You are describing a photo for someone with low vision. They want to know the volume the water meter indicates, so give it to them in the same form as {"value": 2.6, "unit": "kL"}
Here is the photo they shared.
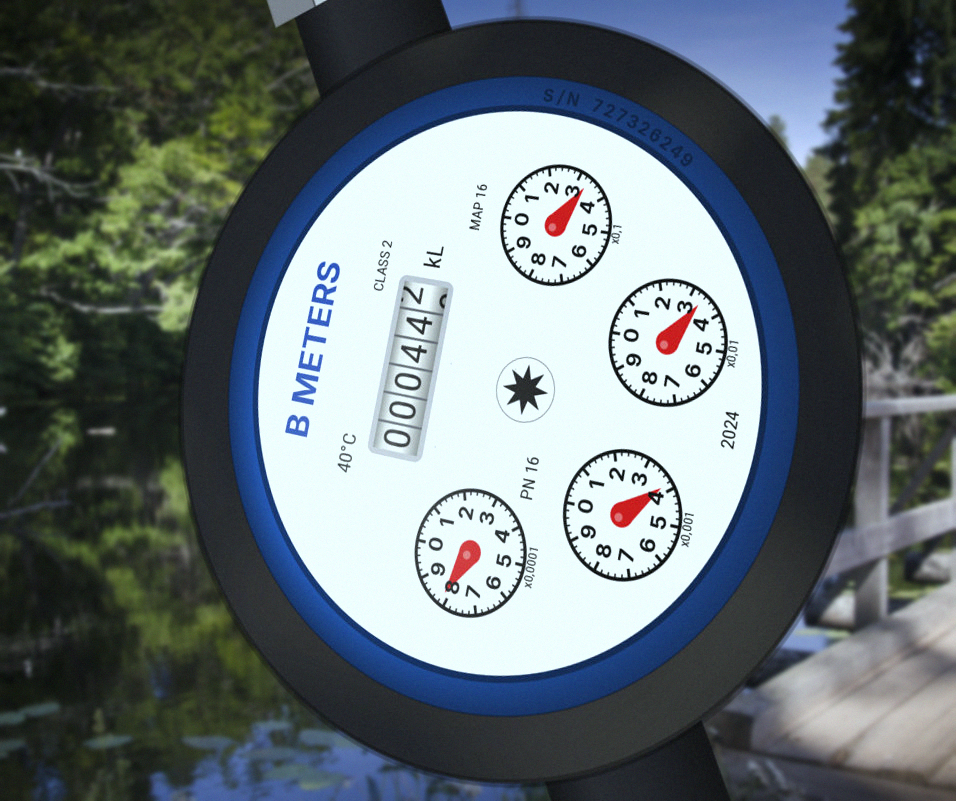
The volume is {"value": 442.3338, "unit": "kL"}
